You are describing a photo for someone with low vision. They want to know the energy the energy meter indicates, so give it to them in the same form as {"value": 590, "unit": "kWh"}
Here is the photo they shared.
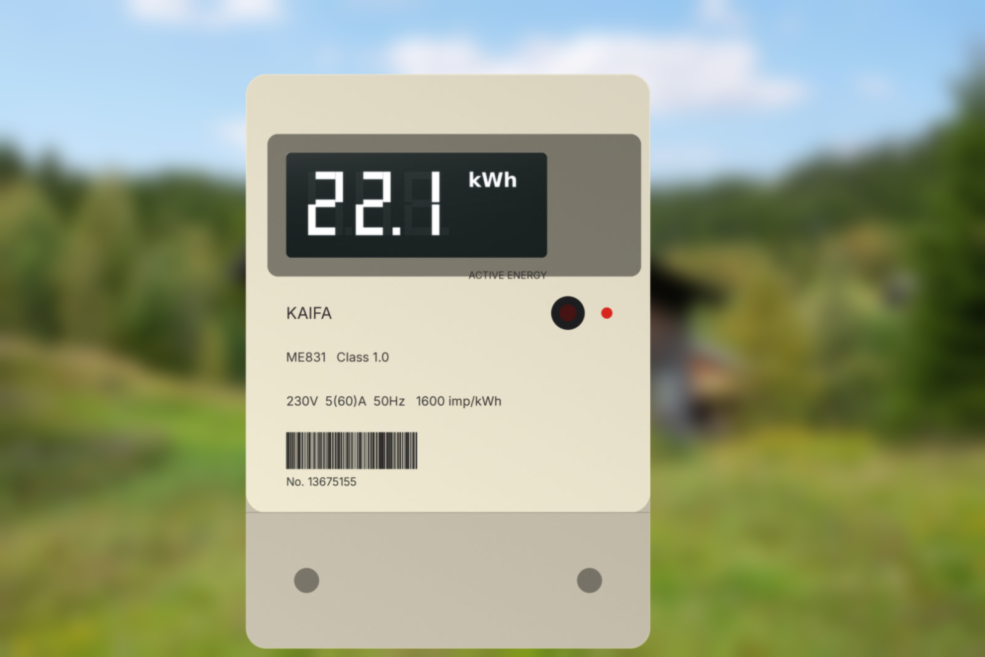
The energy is {"value": 22.1, "unit": "kWh"}
